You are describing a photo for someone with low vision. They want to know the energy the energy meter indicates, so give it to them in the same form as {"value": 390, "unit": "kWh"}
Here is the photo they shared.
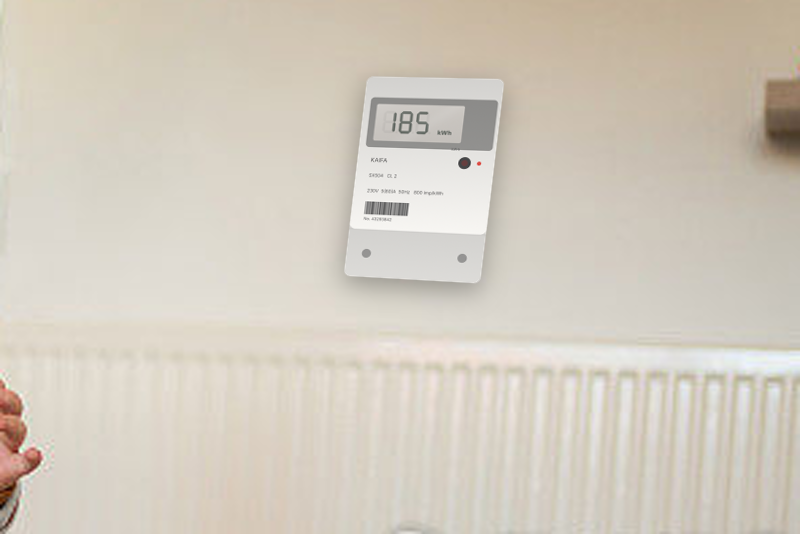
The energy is {"value": 185, "unit": "kWh"}
